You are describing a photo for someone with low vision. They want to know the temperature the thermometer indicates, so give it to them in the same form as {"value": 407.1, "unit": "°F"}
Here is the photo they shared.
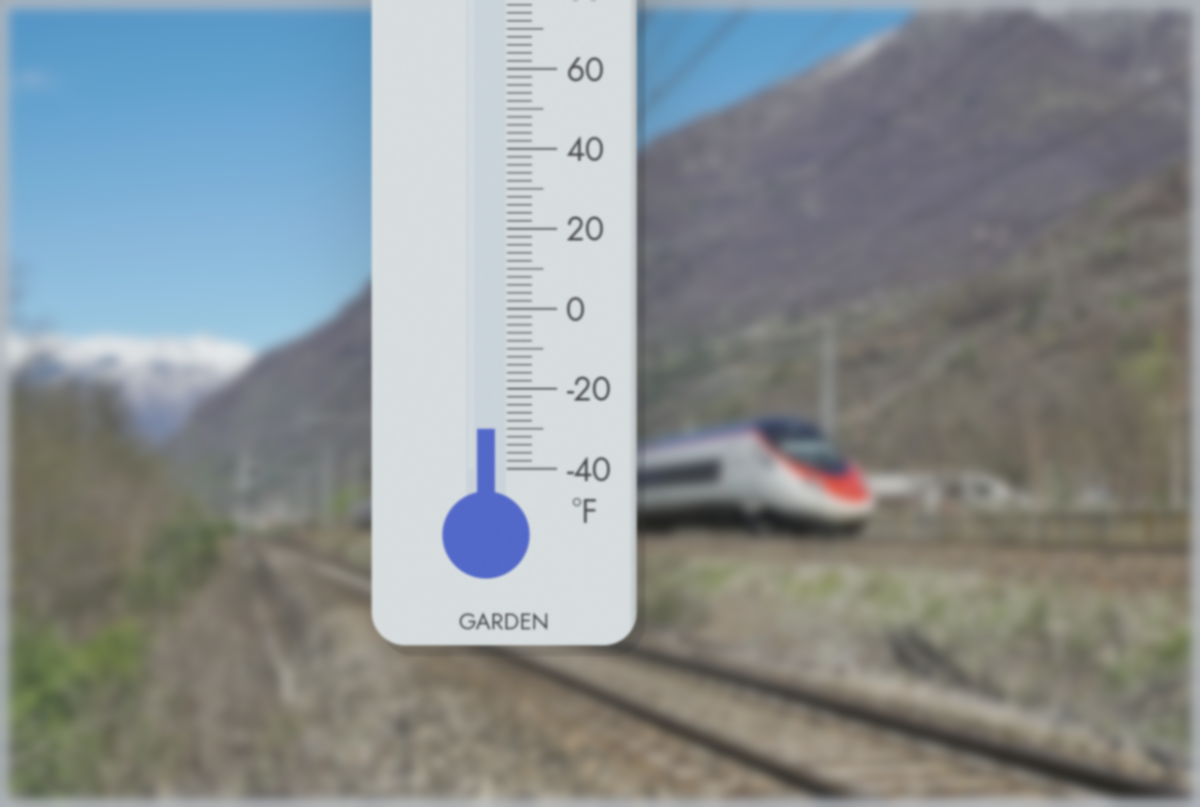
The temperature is {"value": -30, "unit": "°F"}
